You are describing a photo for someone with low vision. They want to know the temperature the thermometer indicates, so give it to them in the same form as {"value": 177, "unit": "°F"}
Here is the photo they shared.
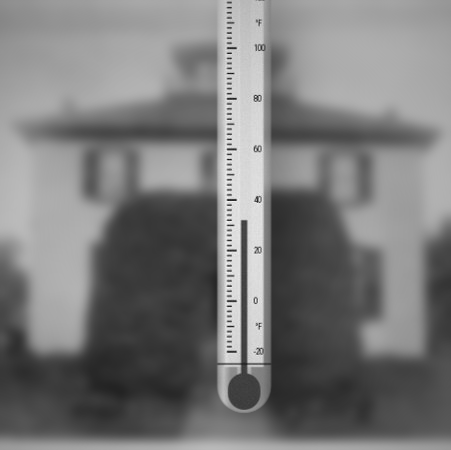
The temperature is {"value": 32, "unit": "°F"}
